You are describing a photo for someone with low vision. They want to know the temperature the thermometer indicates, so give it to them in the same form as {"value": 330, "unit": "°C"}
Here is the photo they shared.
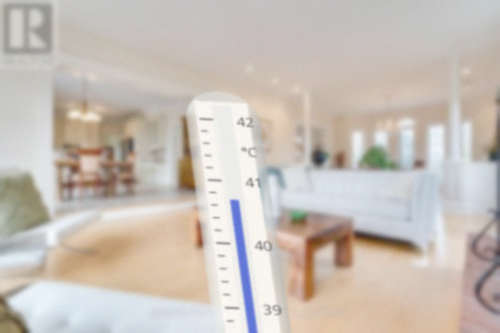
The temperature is {"value": 40.7, "unit": "°C"}
